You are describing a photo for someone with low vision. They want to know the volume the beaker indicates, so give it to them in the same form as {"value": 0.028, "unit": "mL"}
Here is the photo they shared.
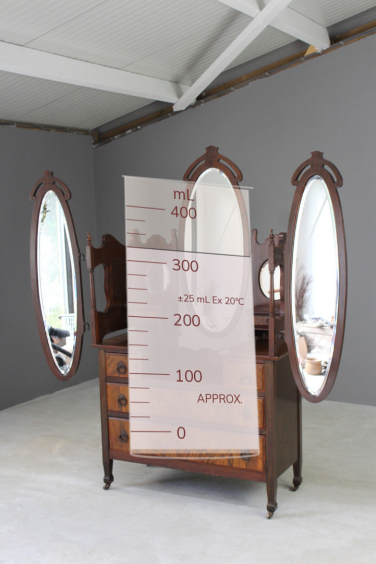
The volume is {"value": 325, "unit": "mL"}
